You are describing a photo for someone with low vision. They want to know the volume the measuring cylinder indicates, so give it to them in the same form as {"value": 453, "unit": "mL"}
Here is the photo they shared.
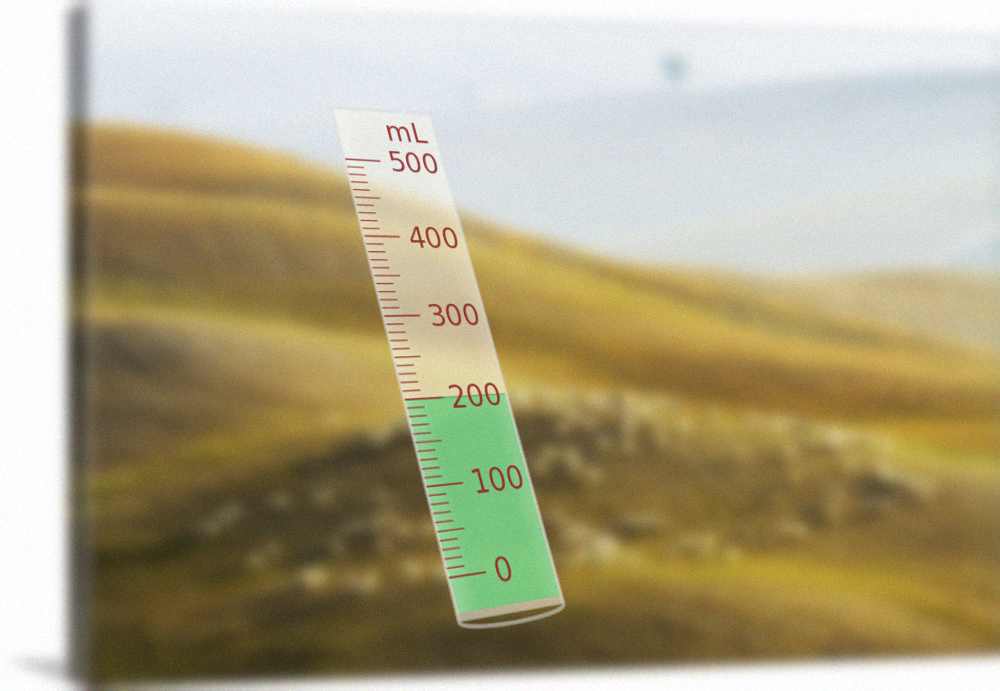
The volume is {"value": 200, "unit": "mL"}
